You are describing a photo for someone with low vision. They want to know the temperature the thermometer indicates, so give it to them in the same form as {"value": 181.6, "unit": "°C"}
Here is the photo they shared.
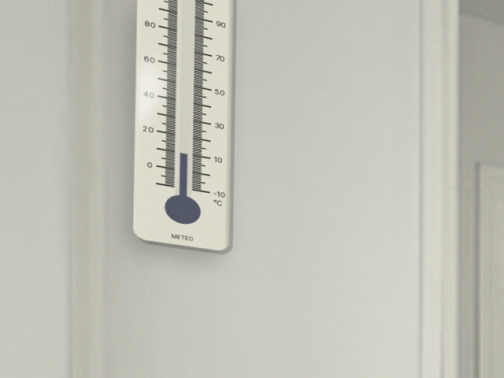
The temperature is {"value": 10, "unit": "°C"}
